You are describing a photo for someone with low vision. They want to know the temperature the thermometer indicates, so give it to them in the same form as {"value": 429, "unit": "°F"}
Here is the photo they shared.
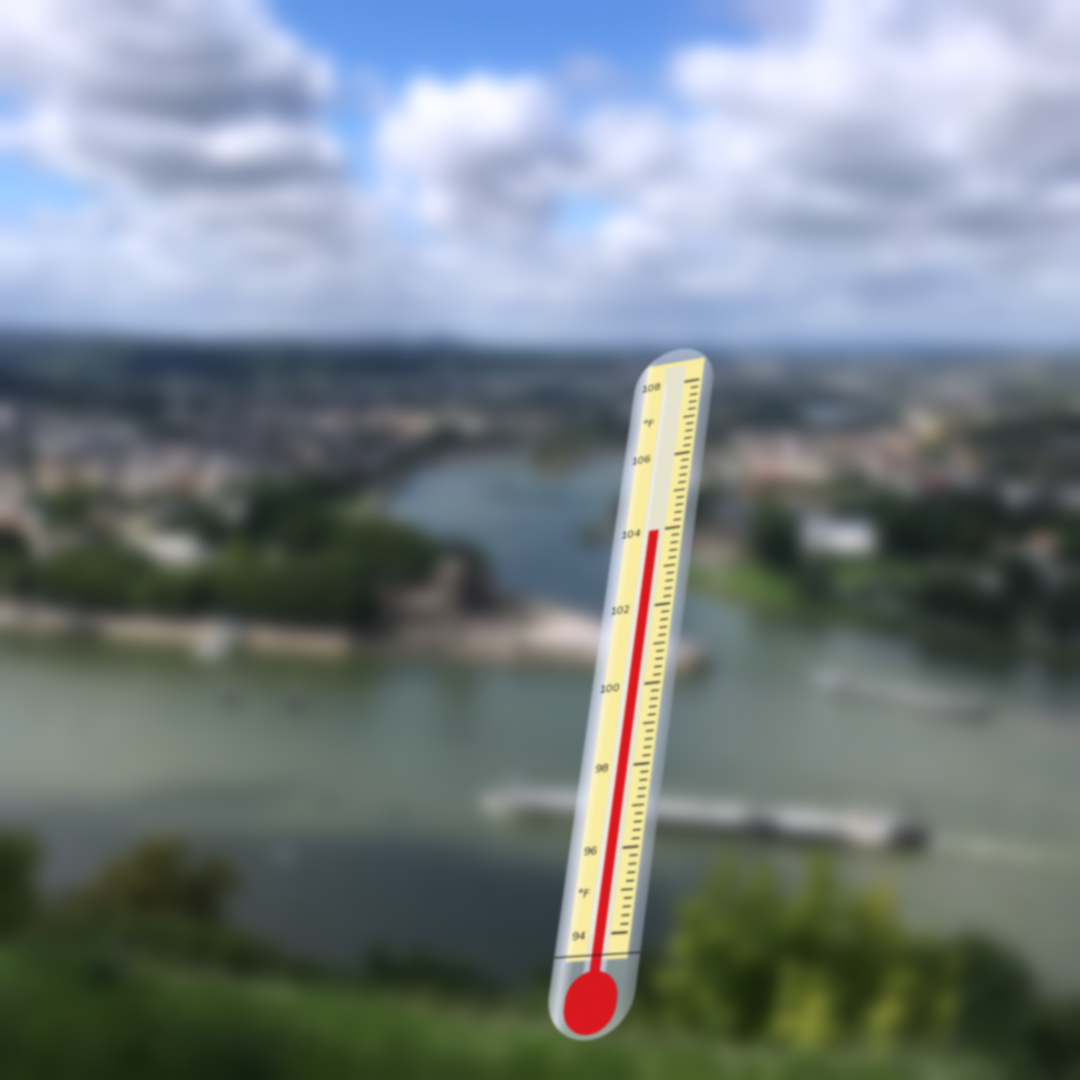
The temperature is {"value": 104, "unit": "°F"}
